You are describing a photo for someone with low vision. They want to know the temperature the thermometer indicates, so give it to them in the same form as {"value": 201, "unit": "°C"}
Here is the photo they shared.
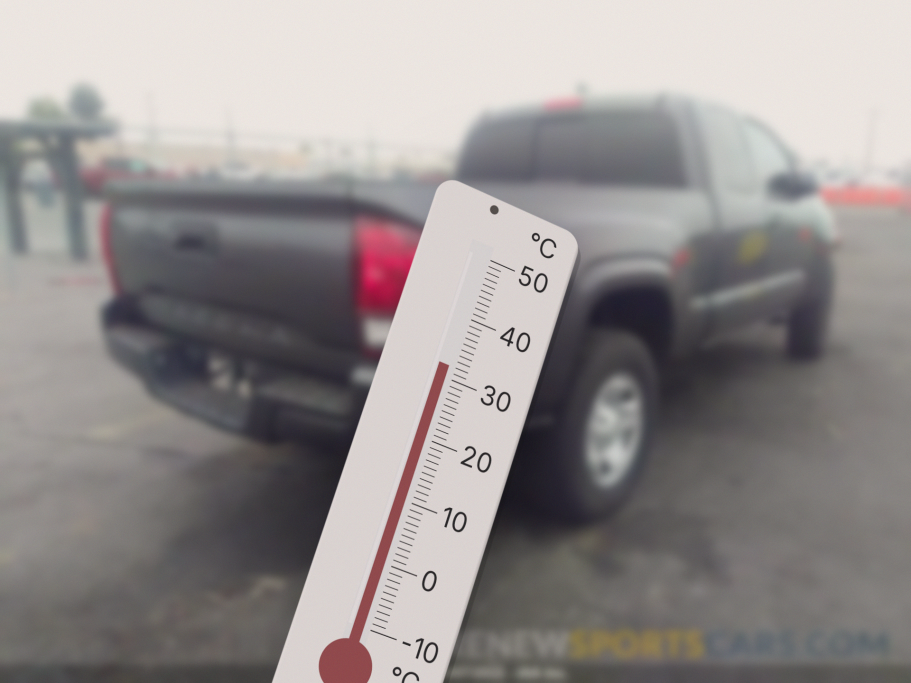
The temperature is {"value": 32, "unit": "°C"}
